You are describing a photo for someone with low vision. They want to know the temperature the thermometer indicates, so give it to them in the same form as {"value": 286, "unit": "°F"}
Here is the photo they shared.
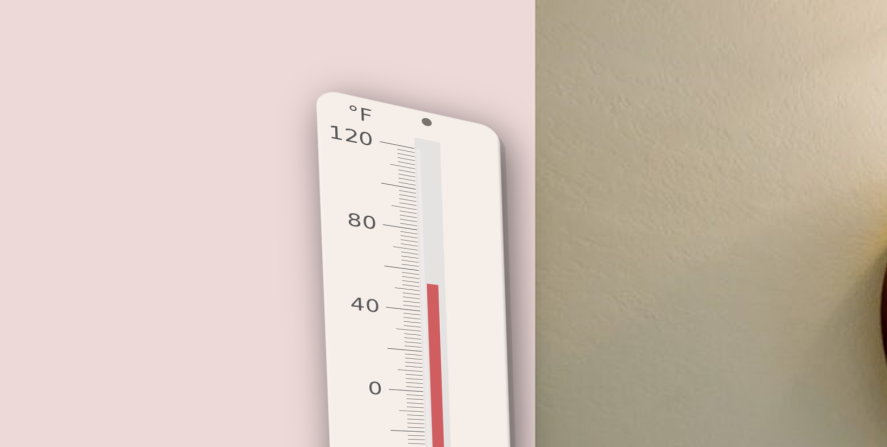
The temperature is {"value": 54, "unit": "°F"}
